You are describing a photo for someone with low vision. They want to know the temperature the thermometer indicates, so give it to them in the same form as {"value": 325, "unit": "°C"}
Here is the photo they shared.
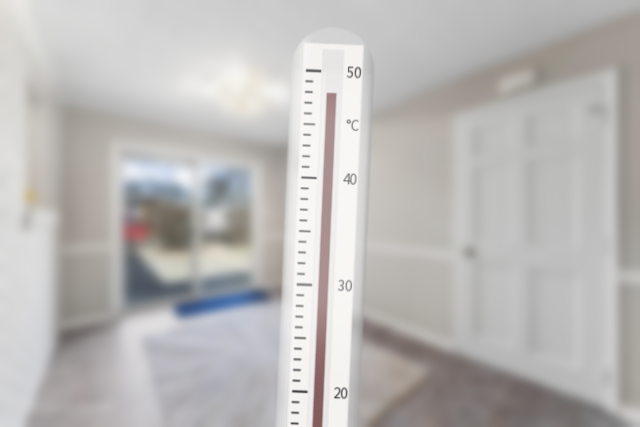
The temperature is {"value": 48, "unit": "°C"}
